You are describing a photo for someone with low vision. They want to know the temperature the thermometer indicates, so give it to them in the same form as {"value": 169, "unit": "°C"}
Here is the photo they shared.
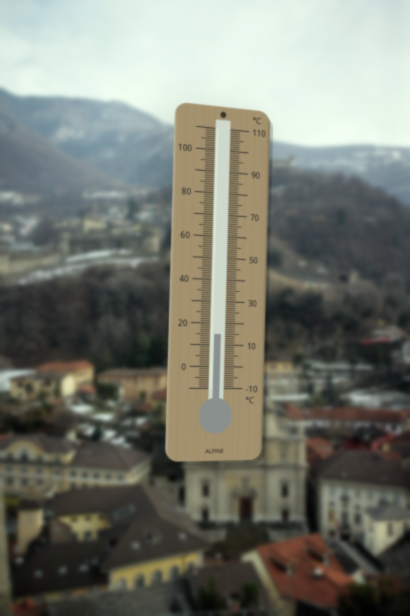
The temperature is {"value": 15, "unit": "°C"}
